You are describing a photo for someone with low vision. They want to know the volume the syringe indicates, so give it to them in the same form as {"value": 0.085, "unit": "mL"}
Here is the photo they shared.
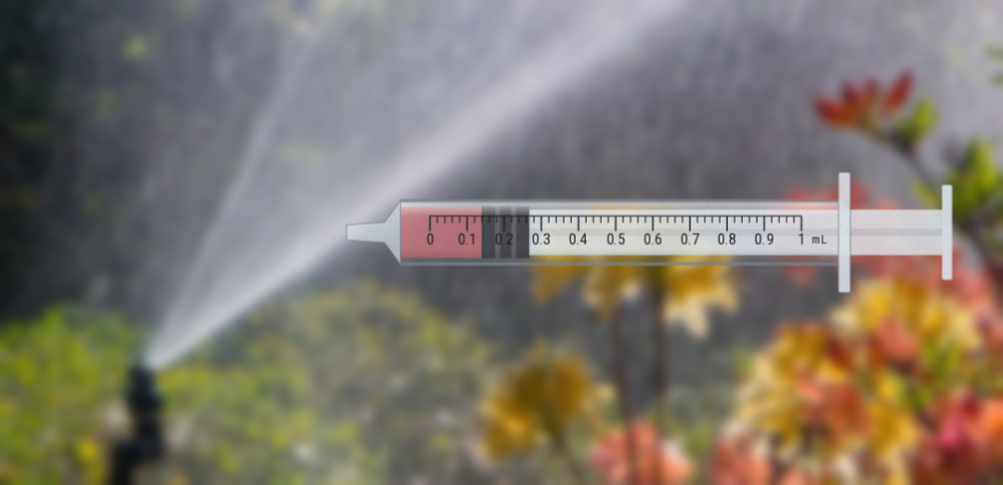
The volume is {"value": 0.14, "unit": "mL"}
